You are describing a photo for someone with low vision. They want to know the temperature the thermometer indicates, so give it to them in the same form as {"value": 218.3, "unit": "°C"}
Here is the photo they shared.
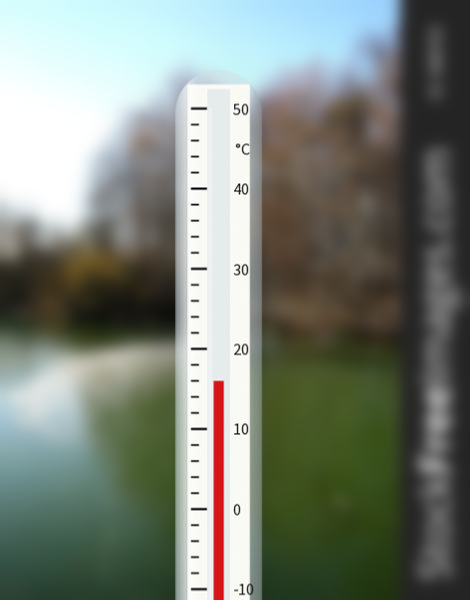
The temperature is {"value": 16, "unit": "°C"}
